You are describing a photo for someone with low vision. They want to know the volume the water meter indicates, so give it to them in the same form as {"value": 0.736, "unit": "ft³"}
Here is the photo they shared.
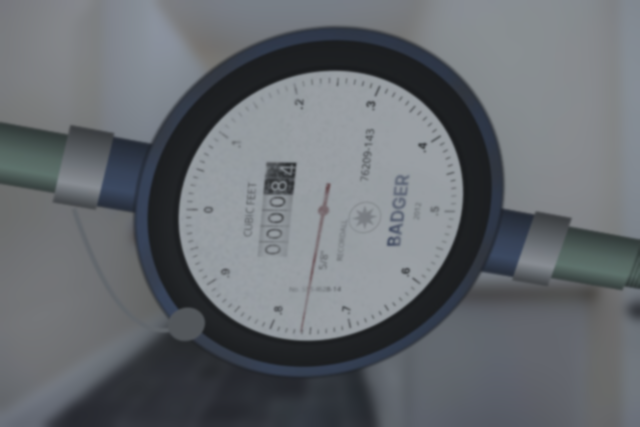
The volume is {"value": 83.76, "unit": "ft³"}
